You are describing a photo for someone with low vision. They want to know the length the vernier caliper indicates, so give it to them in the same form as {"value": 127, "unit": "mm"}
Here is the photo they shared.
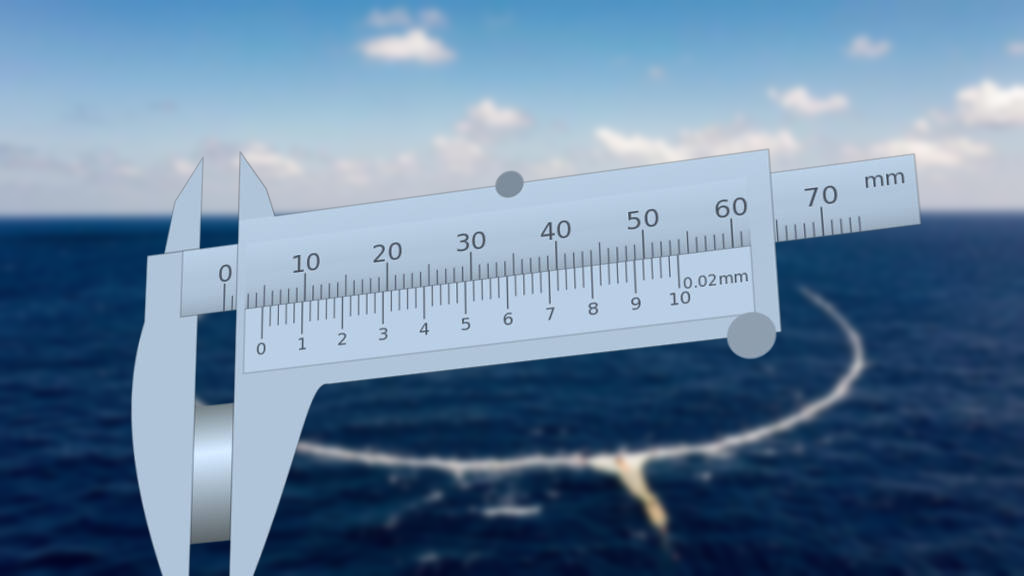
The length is {"value": 4.8, "unit": "mm"}
